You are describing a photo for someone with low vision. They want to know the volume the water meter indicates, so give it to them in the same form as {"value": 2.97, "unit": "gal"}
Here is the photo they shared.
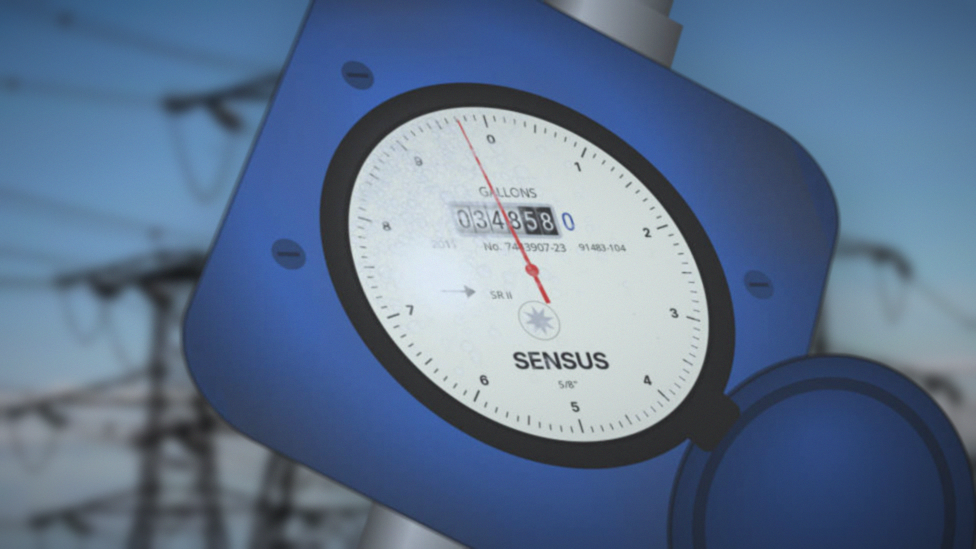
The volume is {"value": 348579.7, "unit": "gal"}
